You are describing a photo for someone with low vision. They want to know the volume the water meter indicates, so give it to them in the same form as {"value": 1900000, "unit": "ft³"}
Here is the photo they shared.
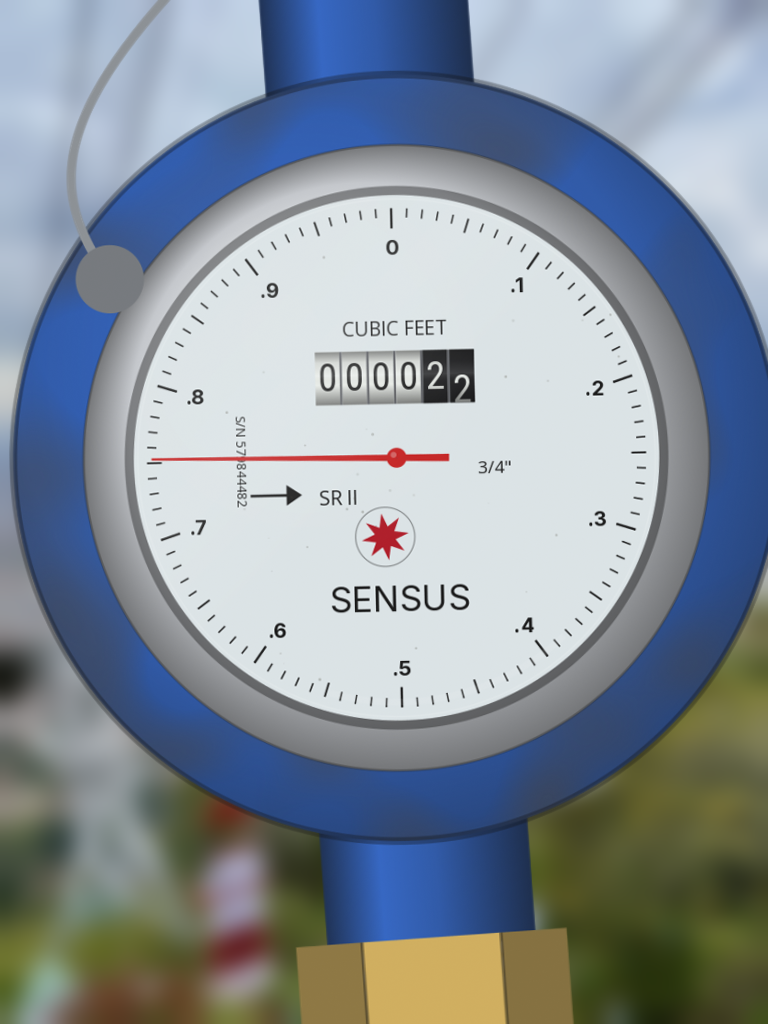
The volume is {"value": 21.75, "unit": "ft³"}
